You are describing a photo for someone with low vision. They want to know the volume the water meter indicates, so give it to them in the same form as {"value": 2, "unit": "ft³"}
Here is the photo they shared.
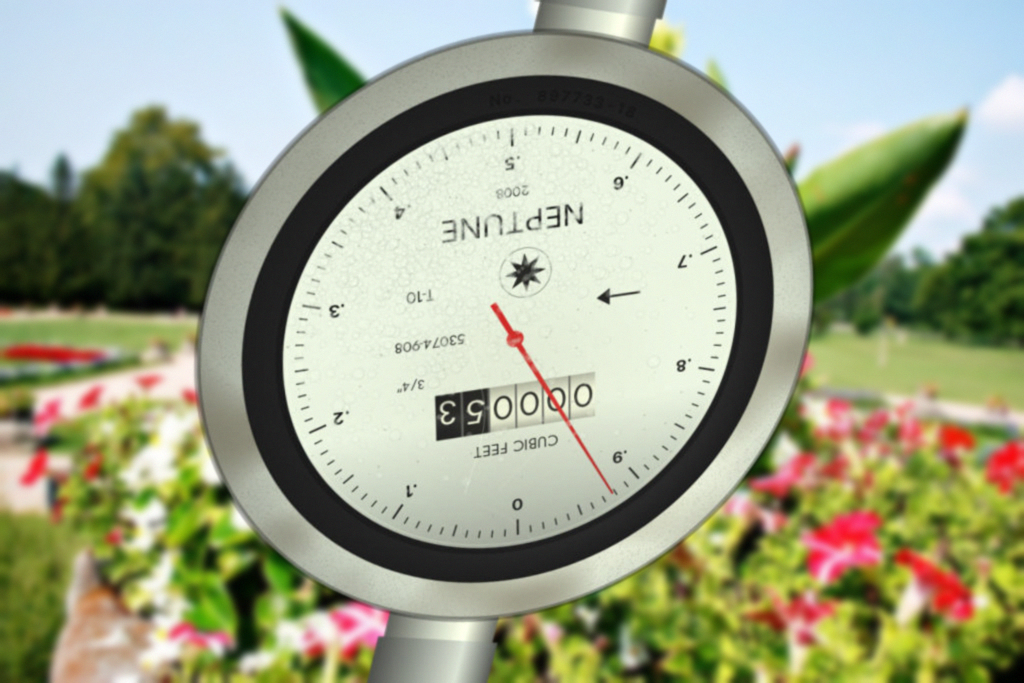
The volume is {"value": 52.92, "unit": "ft³"}
